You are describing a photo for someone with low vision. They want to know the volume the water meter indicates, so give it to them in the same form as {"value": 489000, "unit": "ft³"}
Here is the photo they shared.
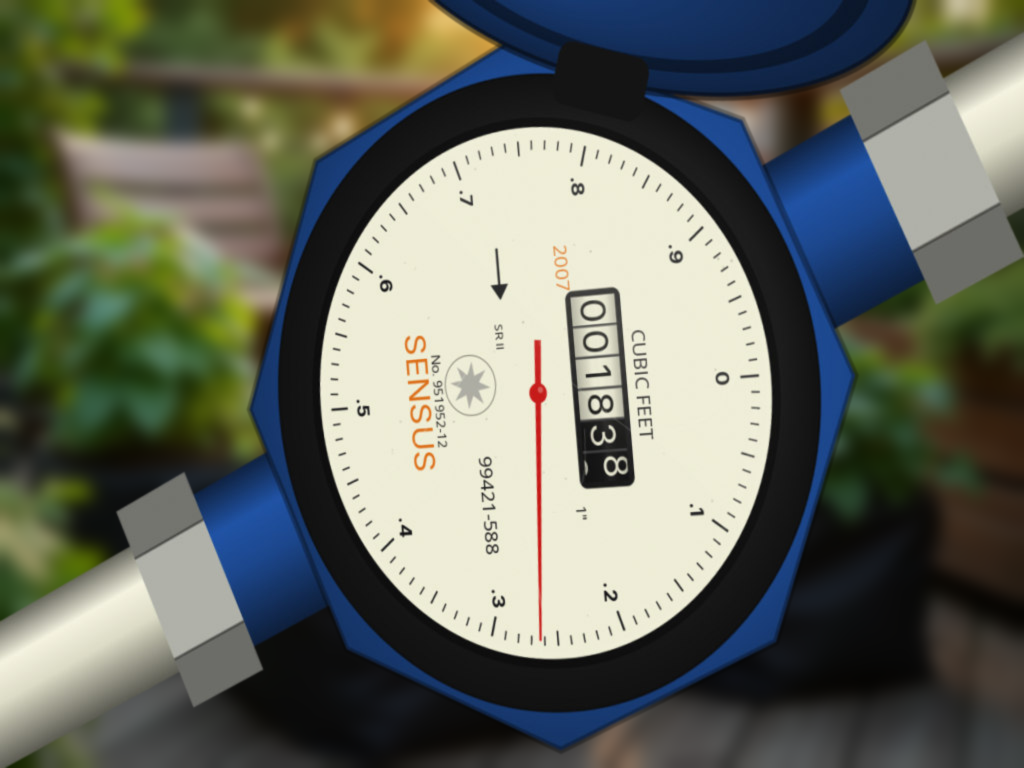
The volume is {"value": 1838.26, "unit": "ft³"}
